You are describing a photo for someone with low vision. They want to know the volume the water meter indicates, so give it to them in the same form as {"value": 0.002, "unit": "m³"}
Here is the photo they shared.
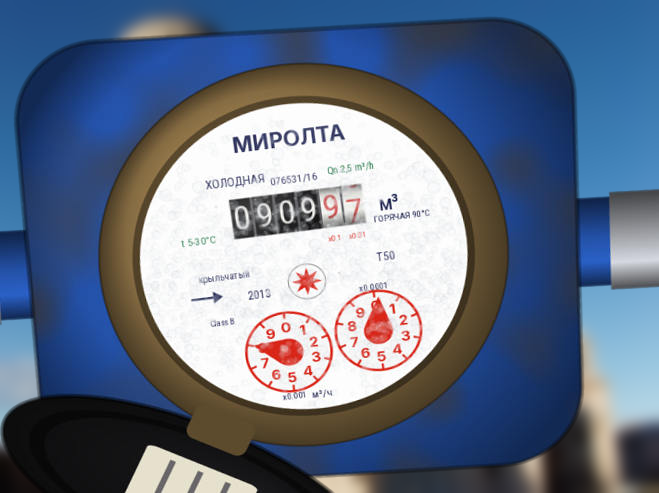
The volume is {"value": 909.9680, "unit": "m³"}
